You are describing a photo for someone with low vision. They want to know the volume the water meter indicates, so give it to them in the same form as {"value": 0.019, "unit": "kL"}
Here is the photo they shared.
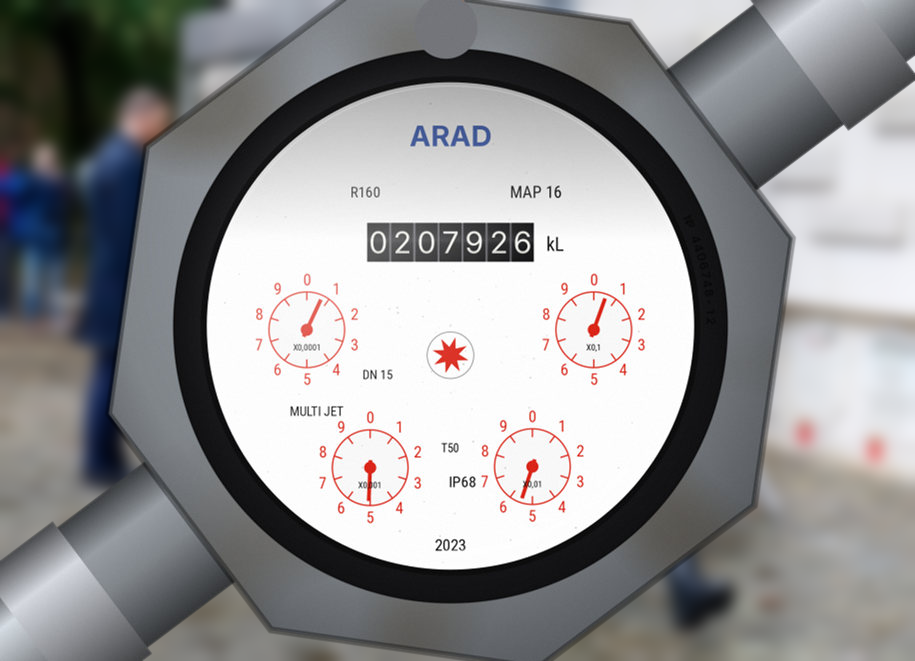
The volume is {"value": 207926.0550, "unit": "kL"}
